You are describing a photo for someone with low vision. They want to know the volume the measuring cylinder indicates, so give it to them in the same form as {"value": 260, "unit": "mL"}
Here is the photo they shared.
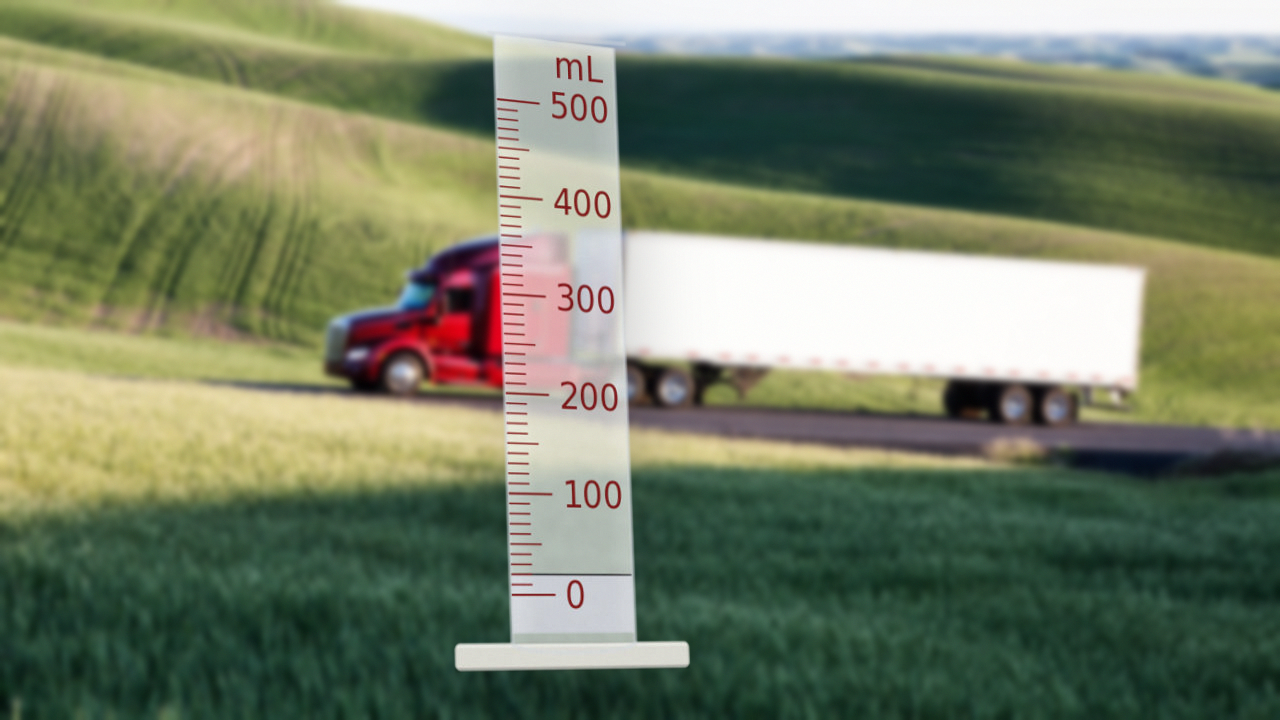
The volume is {"value": 20, "unit": "mL"}
